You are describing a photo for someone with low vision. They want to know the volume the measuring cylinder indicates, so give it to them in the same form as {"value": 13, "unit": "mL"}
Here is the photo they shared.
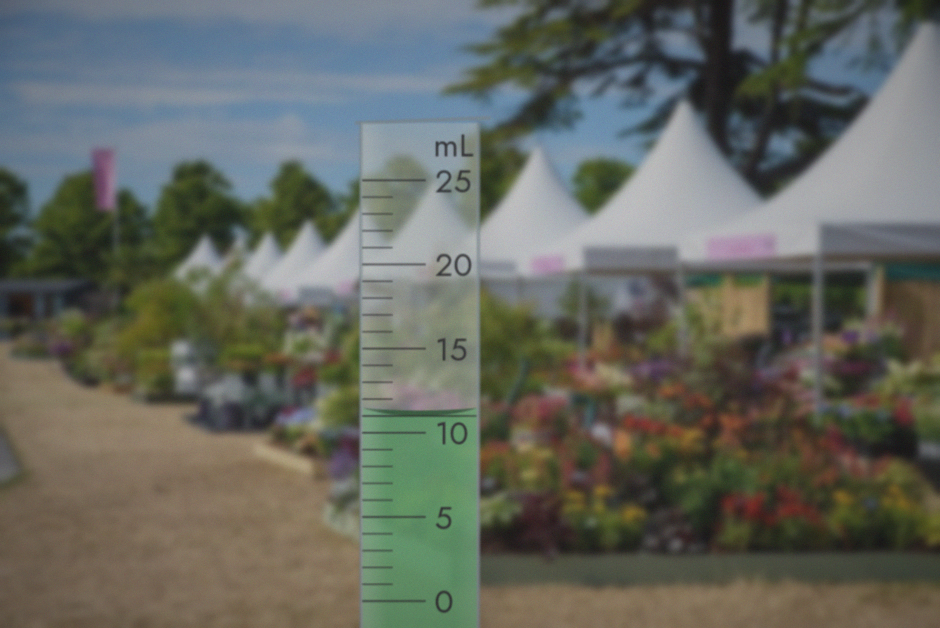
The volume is {"value": 11, "unit": "mL"}
